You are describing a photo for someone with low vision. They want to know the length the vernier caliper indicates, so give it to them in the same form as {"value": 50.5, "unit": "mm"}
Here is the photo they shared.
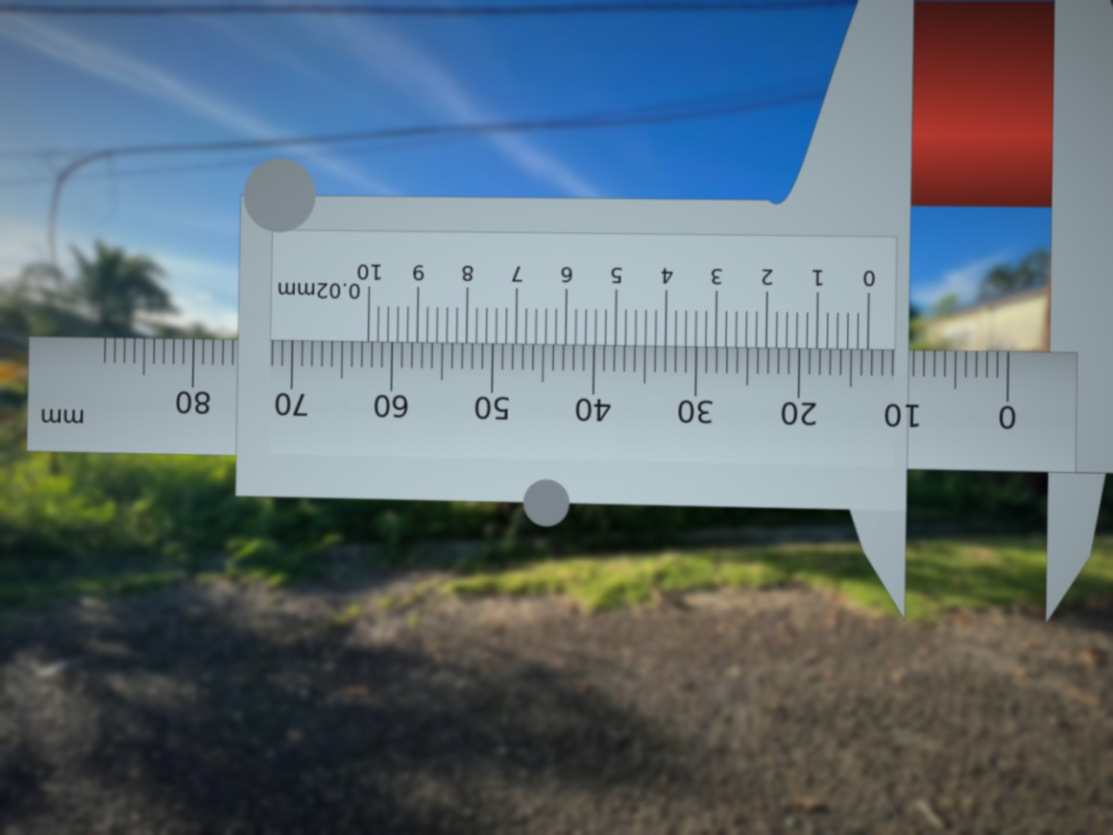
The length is {"value": 13.4, "unit": "mm"}
